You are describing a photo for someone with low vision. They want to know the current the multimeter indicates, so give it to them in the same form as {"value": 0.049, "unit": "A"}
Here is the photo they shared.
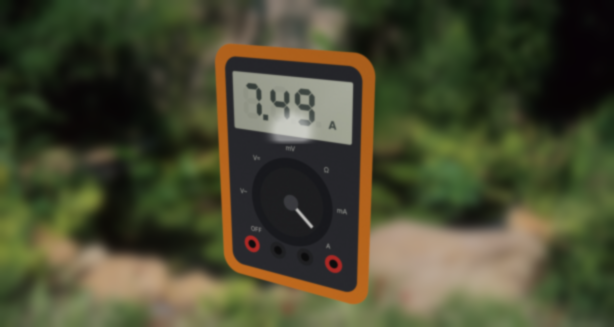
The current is {"value": 7.49, "unit": "A"}
